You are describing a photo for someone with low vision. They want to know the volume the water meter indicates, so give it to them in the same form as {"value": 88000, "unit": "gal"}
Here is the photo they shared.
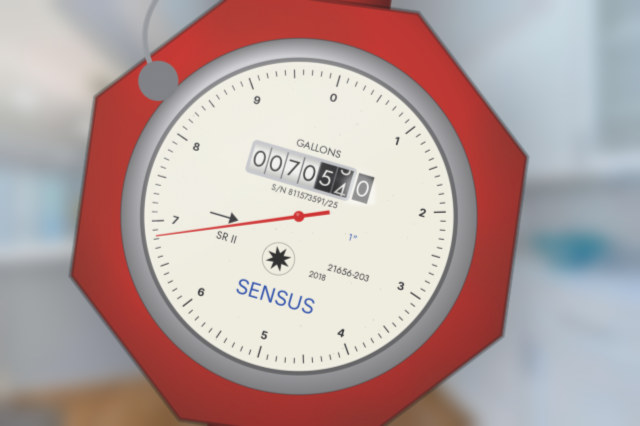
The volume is {"value": 70536.8, "unit": "gal"}
